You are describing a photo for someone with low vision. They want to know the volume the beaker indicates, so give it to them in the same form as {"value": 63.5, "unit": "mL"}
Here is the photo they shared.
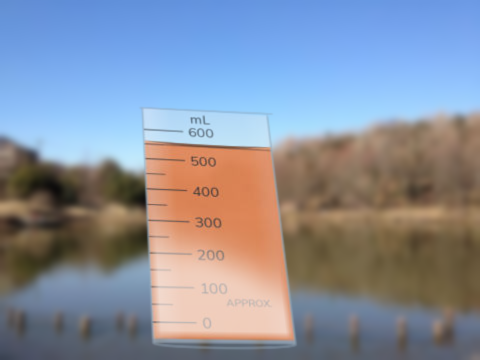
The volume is {"value": 550, "unit": "mL"}
